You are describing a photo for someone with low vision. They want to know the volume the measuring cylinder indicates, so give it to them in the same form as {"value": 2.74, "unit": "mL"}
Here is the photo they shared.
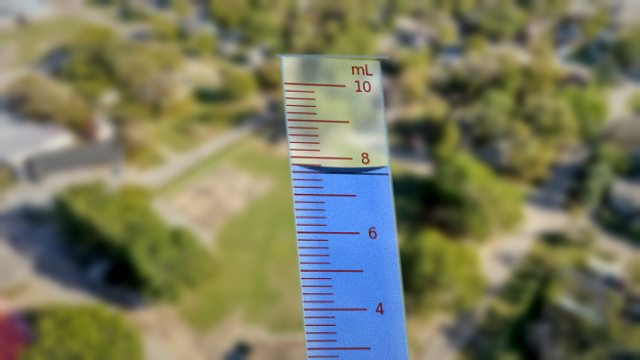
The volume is {"value": 7.6, "unit": "mL"}
